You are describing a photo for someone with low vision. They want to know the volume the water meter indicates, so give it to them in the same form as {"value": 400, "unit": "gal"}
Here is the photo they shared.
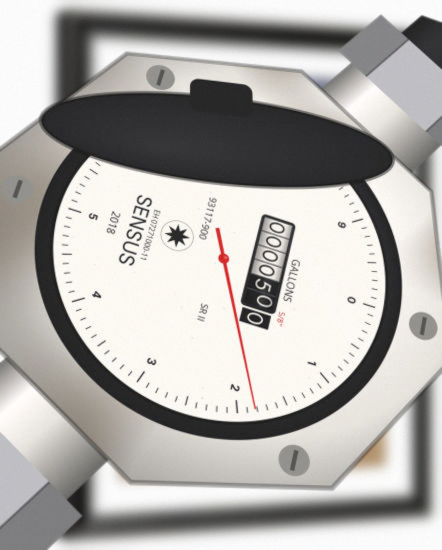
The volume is {"value": 501.8, "unit": "gal"}
